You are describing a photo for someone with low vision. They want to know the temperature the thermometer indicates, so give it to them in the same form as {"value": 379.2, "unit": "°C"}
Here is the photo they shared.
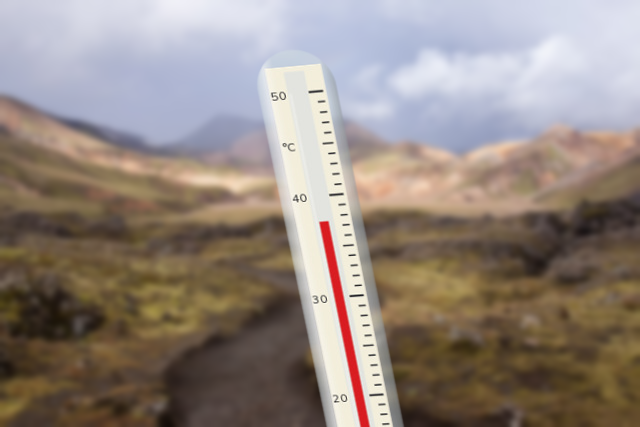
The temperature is {"value": 37.5, "unit": "°C"}
